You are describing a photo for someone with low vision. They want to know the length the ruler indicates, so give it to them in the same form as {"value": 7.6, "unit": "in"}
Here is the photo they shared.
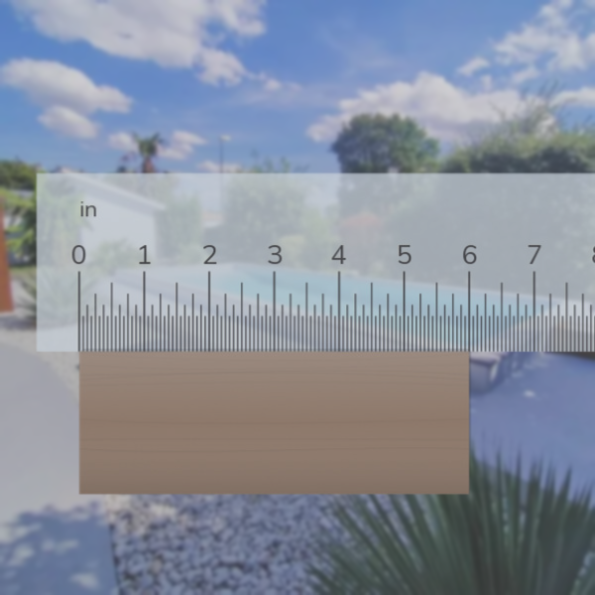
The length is {"value": 6, "unit": "in"}
